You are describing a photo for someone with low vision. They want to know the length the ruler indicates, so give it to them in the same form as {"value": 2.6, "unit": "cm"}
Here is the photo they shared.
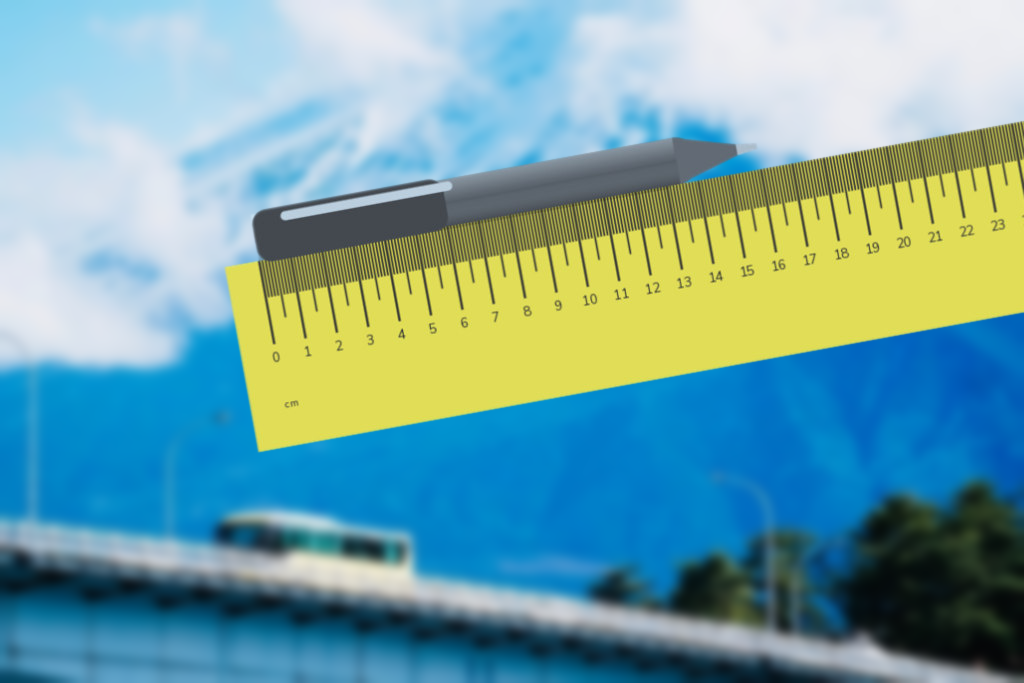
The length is {"value": 16, "unit": "cm"}
